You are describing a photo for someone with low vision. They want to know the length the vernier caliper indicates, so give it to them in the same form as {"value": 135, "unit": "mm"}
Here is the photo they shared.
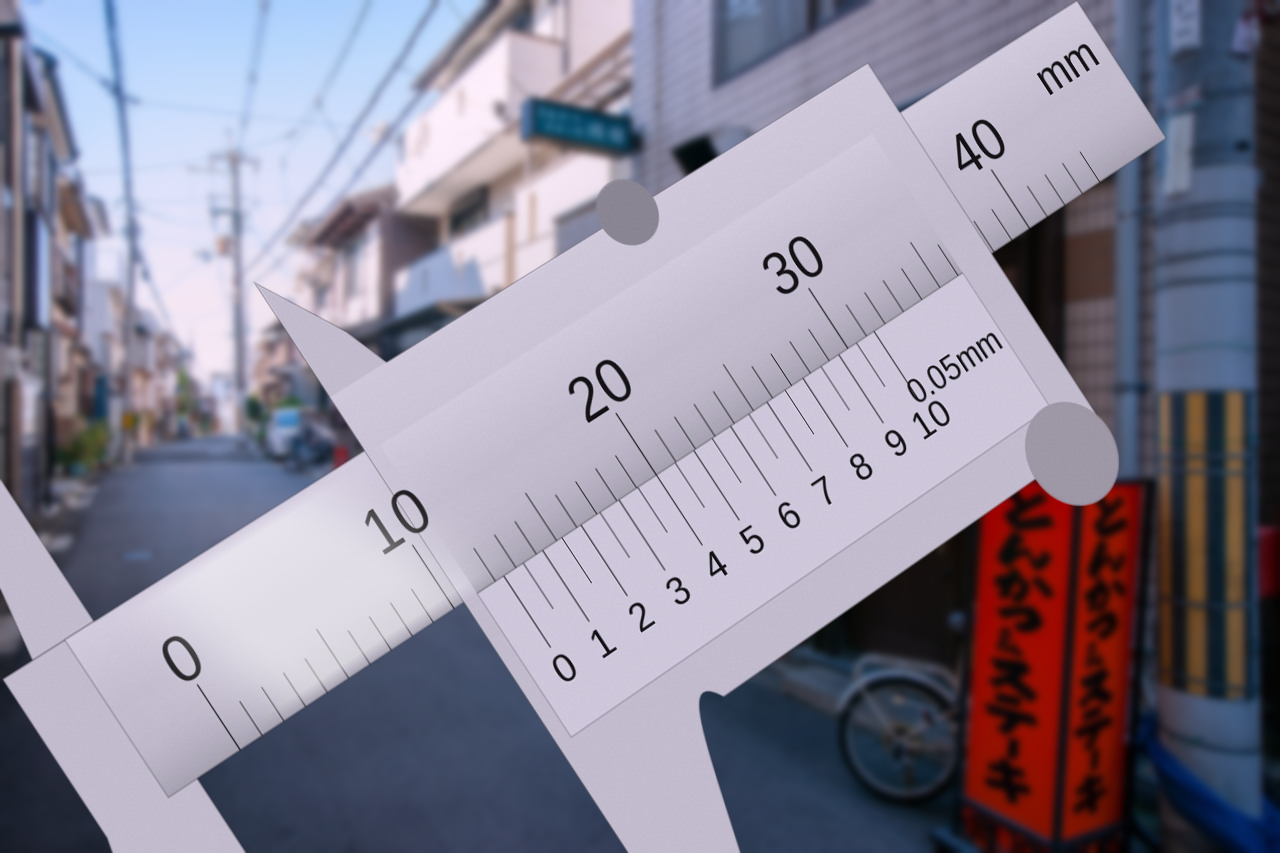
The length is {"value": 12.4, "unit": "mm"}
